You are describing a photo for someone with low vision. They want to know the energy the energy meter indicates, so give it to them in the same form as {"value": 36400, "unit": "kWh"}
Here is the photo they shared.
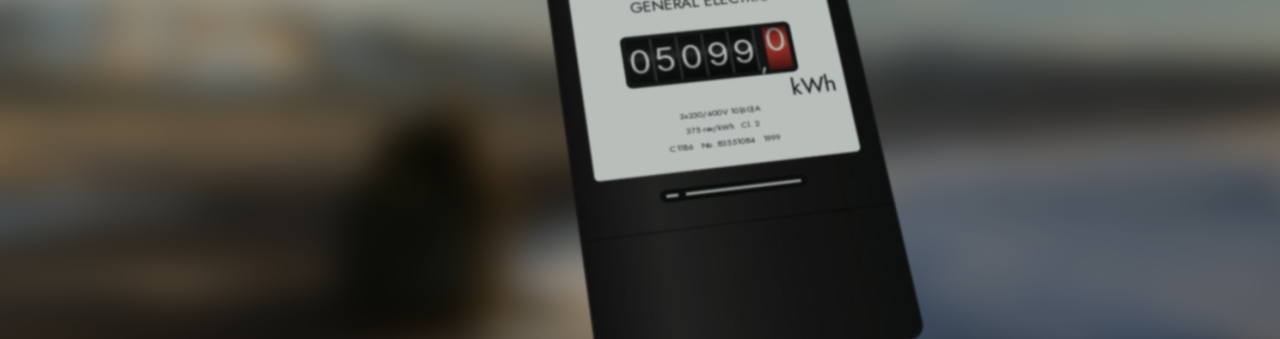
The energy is {"value": 5099.0, "unit": "kWh"}
